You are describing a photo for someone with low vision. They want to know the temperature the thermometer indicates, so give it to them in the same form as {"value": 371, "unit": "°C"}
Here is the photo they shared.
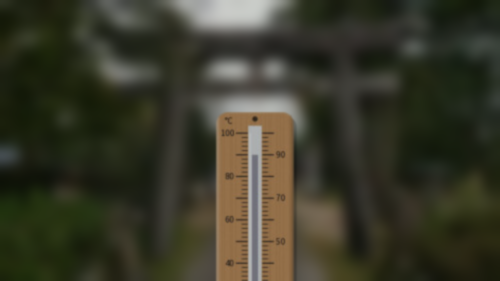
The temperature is {"value": 90, "unit": "°C"}
